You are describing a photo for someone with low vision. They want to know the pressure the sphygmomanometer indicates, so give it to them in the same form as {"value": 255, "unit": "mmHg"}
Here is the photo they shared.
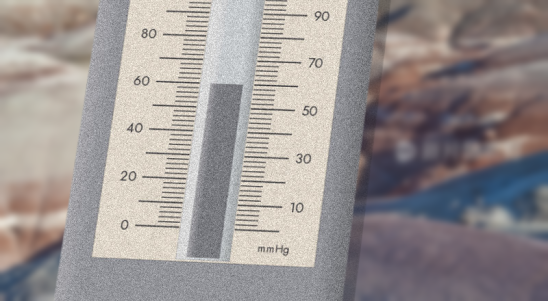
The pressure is {"value": 60, "unit": "mmHg"}
